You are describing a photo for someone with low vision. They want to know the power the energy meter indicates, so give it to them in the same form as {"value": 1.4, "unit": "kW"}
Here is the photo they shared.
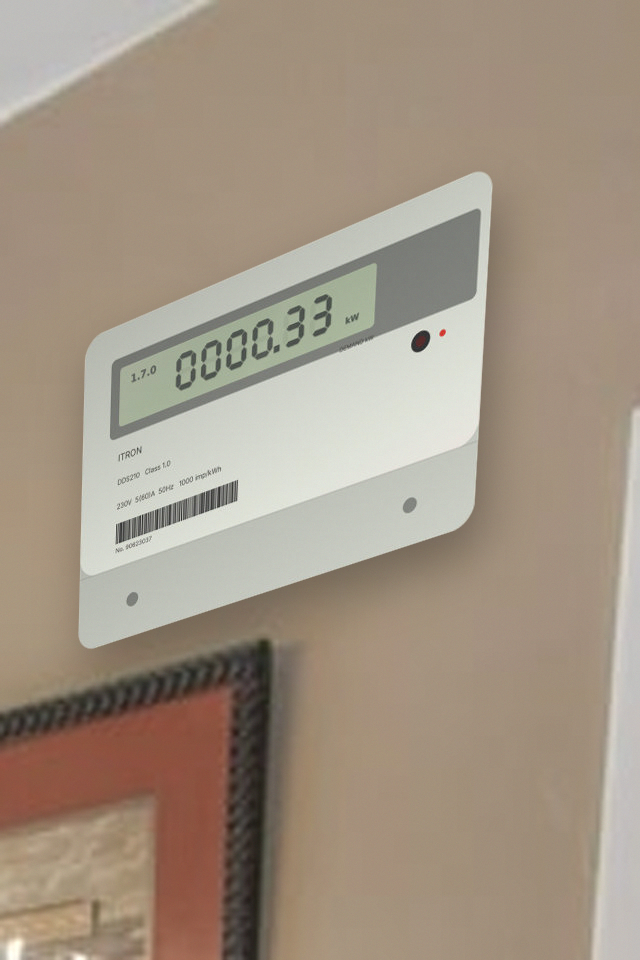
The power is {"value": 0.33, "unit": "kW"}
